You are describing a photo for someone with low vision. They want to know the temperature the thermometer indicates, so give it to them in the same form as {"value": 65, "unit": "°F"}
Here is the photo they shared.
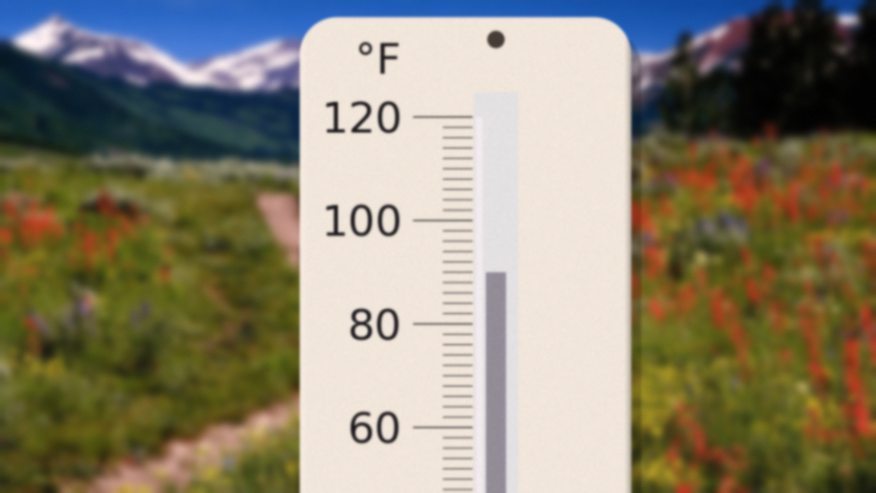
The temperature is {"value": 90, "unit": "°F"}
